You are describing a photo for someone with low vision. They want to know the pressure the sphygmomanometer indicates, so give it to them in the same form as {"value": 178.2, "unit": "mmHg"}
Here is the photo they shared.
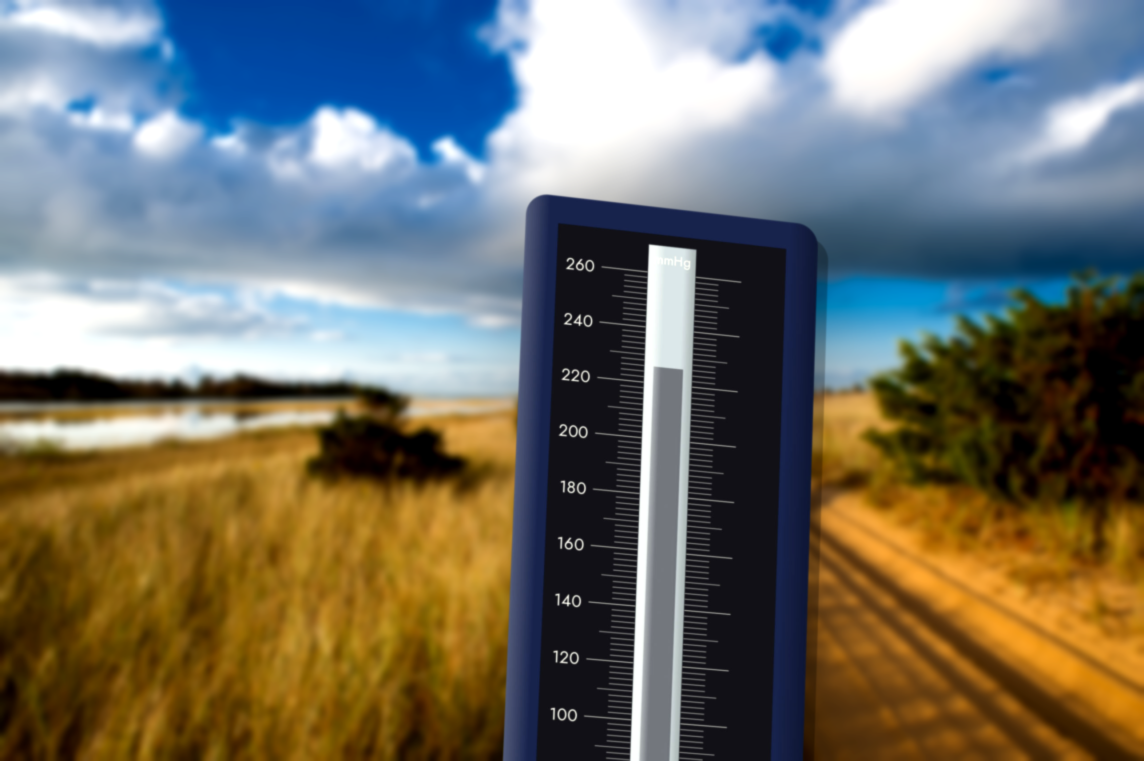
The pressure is {"value": 226, "unit": "mmHg"}
